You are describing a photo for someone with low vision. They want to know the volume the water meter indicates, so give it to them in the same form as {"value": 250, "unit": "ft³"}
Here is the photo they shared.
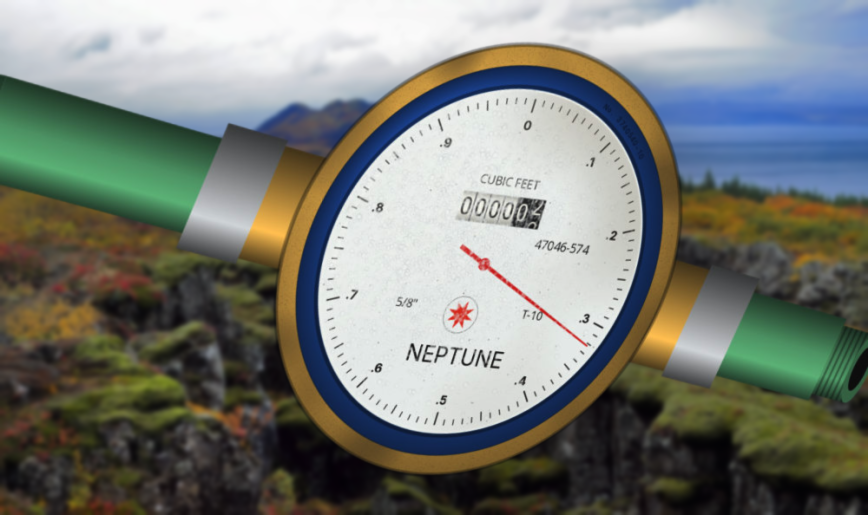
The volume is {"value": 2.32, "unit": "ft³"}
